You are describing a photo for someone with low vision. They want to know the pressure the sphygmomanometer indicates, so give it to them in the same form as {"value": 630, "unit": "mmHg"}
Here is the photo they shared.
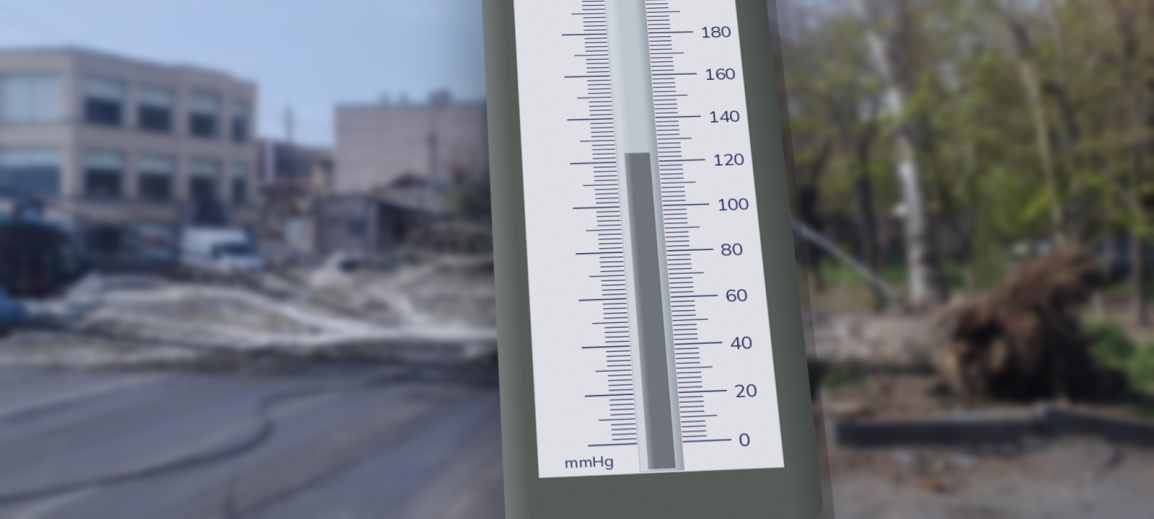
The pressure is {"value": 124, "unit": "mmHg"}
